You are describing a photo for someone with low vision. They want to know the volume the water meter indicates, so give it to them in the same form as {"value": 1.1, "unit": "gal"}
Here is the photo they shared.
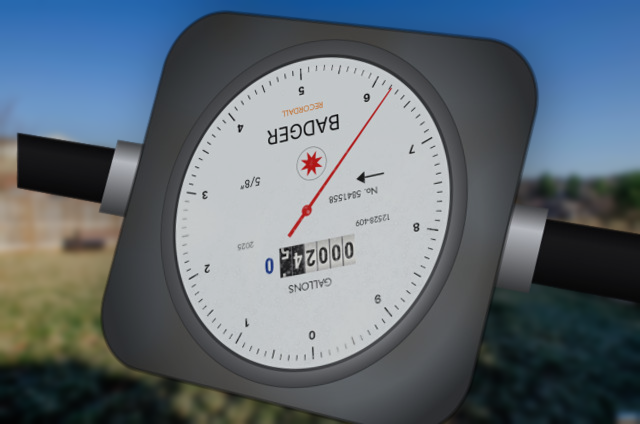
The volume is {"value": 2446.2, "unit": "gal"}
